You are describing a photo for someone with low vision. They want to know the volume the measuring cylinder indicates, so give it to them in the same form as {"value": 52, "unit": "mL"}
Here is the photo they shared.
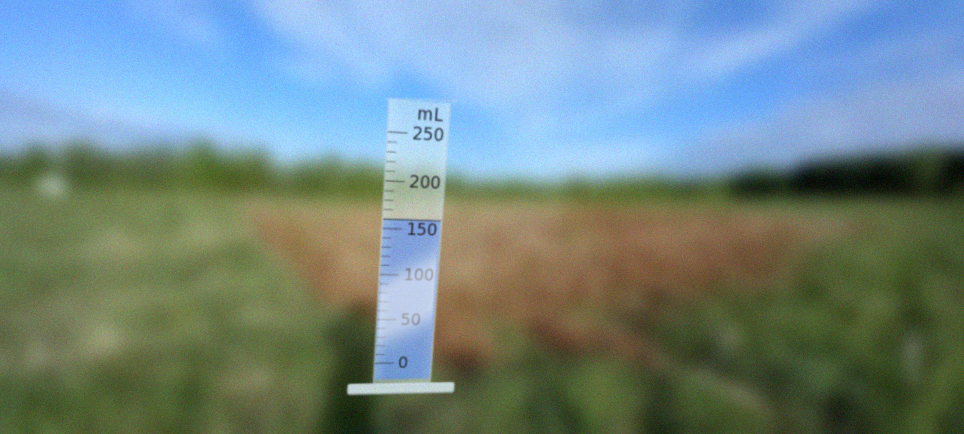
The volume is {"value": 160, "unit": "mL"}
